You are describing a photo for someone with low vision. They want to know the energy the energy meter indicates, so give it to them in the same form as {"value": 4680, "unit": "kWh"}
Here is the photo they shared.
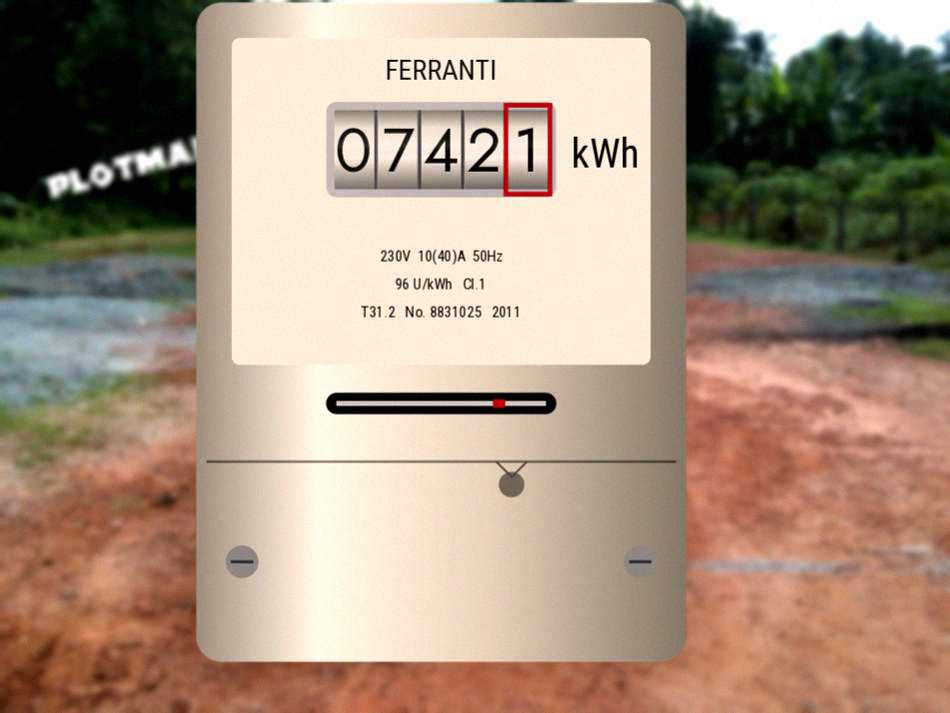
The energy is {"value": 742.1, "unit": "kWh"}
